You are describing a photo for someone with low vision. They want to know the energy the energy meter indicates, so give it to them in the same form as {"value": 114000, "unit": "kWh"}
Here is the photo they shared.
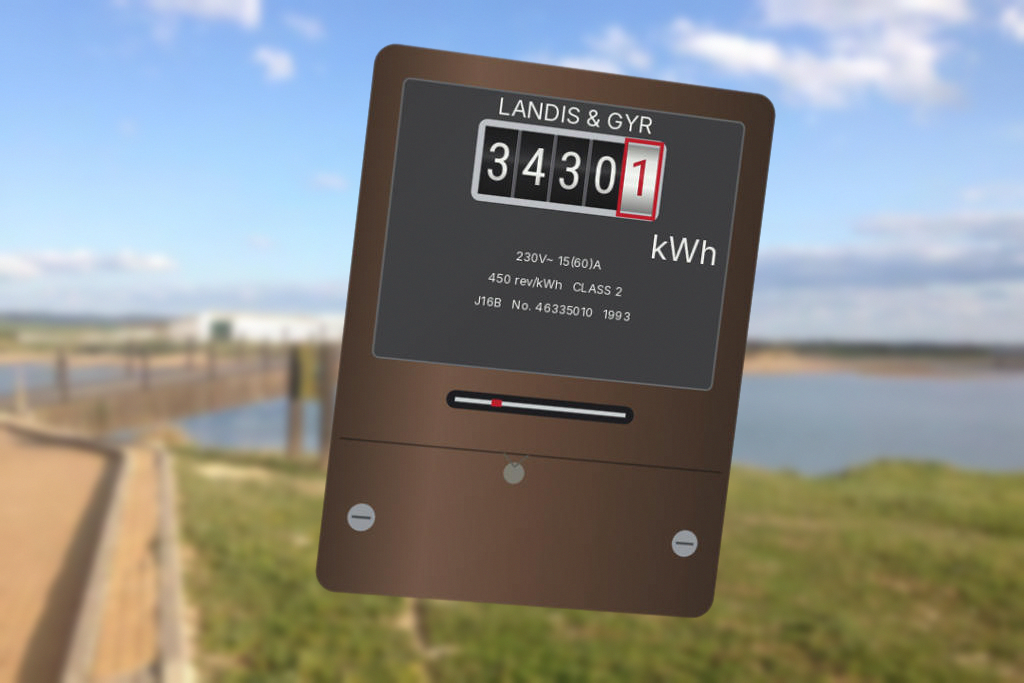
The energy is {"value": 3430.1, "unit": "kWh"}
